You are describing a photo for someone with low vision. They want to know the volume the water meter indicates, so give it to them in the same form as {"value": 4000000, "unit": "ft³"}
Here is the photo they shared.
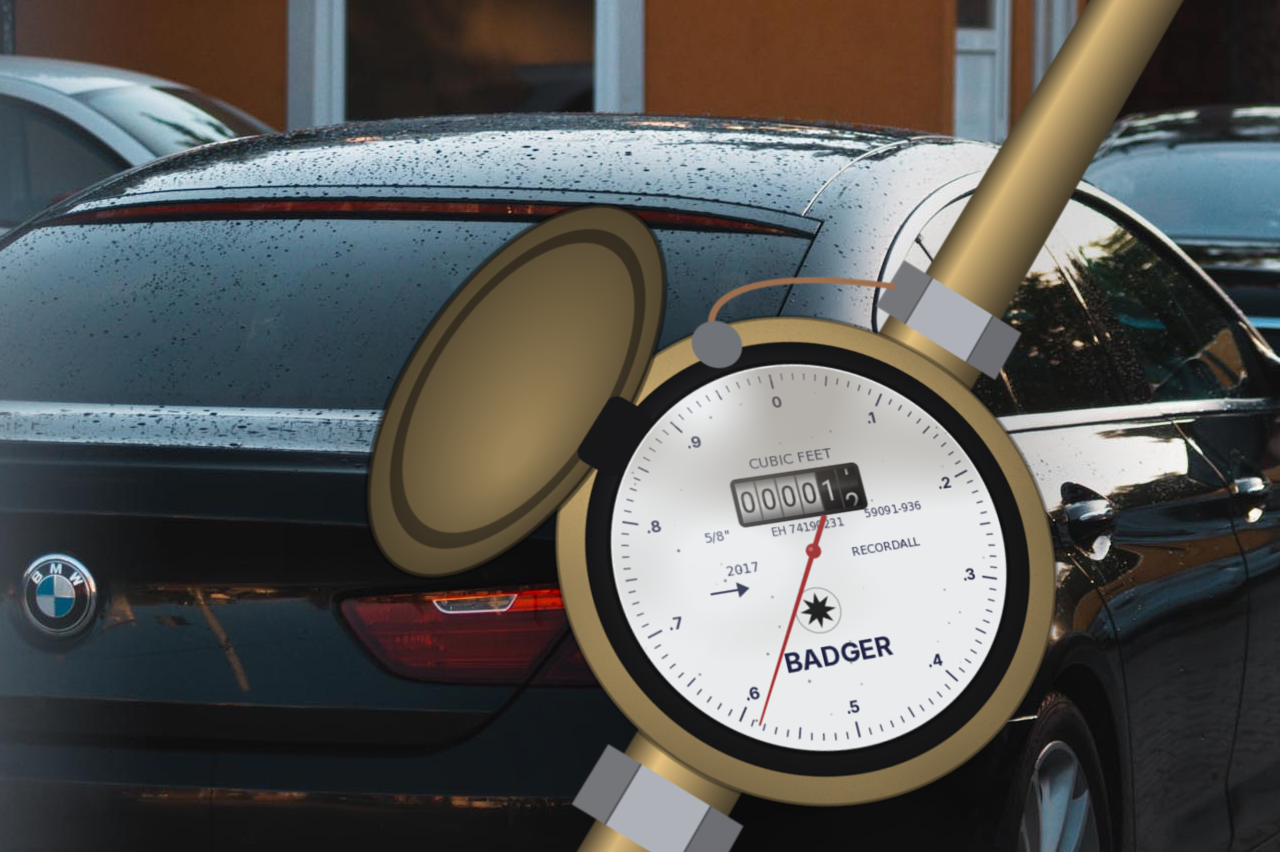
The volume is {"value": 11.58, "unit": "ft³"}
